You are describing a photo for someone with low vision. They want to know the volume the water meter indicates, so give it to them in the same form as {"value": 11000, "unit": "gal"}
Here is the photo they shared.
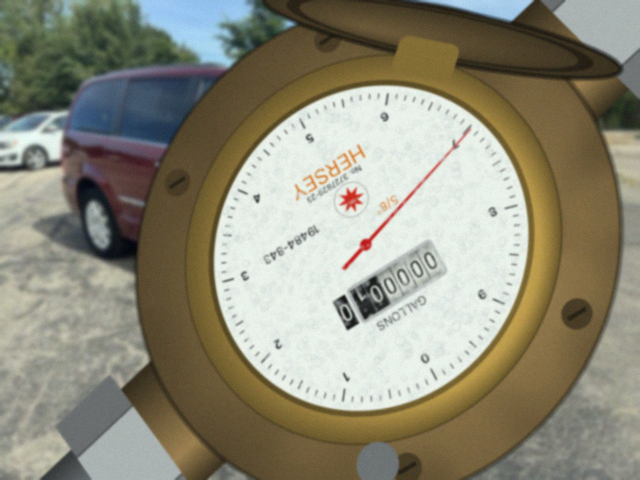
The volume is {"value": 7.0, "unit": "gal"}
